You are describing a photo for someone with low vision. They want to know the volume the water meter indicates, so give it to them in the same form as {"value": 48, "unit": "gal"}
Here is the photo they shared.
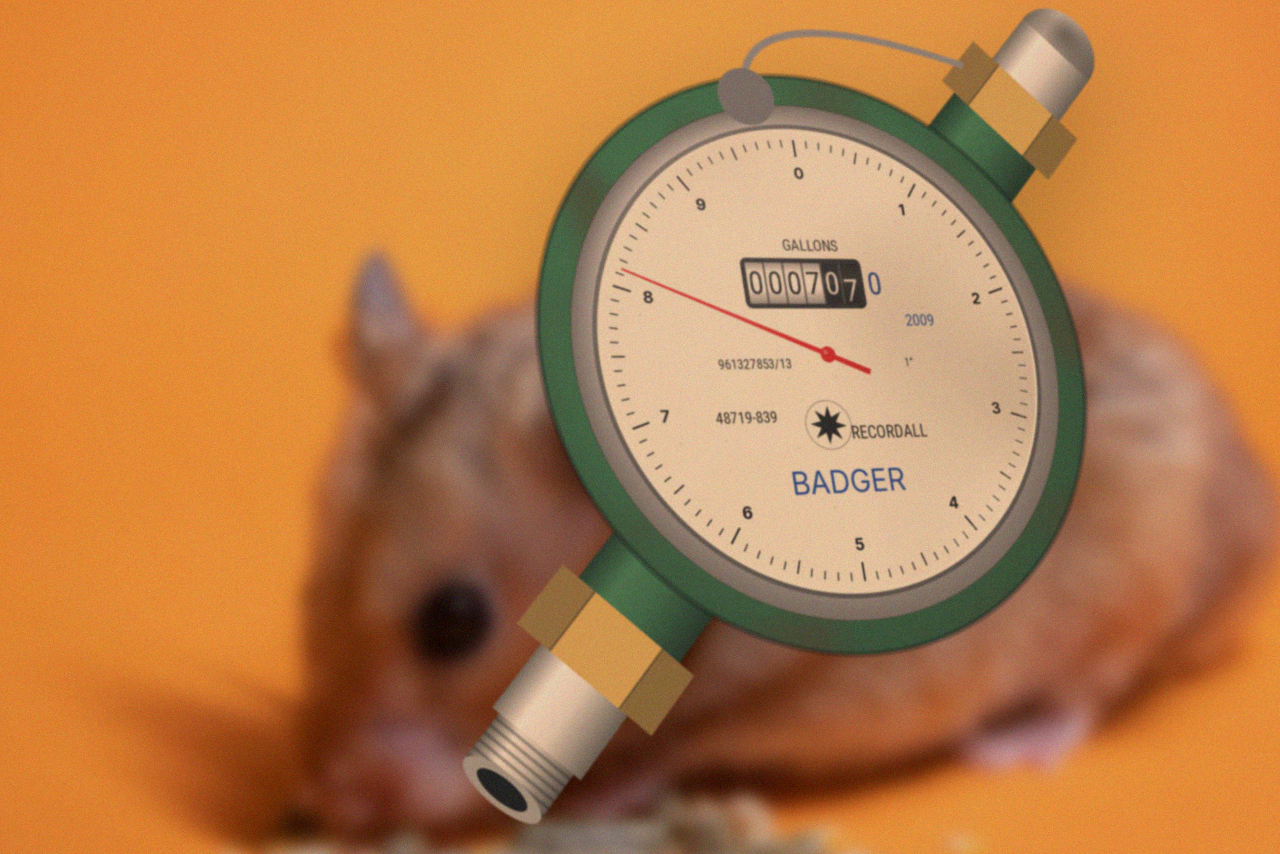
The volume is {"value": 7068.1, "unit": "gal"}
